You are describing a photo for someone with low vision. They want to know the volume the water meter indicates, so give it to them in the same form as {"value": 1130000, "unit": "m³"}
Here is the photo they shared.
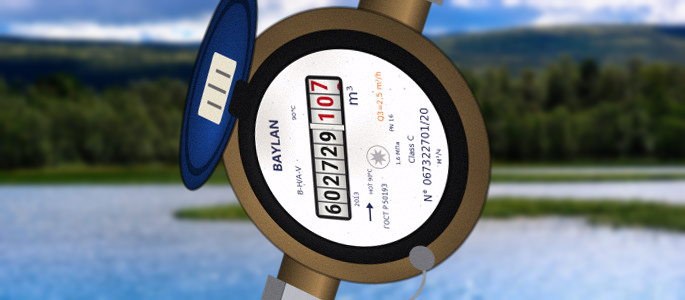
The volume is {"value": 602729.107, "unit": "m³"}
